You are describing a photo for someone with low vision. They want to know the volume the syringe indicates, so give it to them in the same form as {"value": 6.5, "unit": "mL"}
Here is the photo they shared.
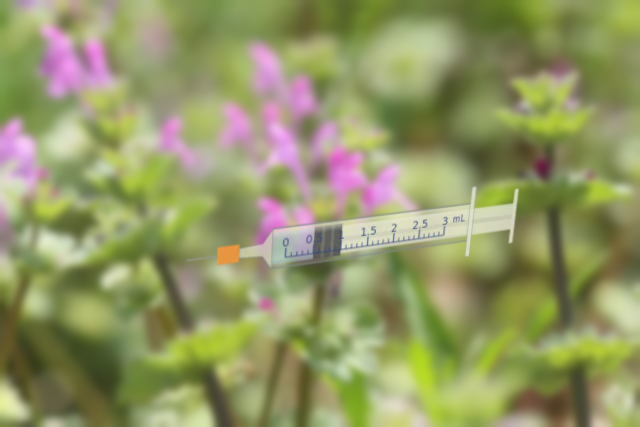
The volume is {"value": 0.5, "unit": "mL"}
